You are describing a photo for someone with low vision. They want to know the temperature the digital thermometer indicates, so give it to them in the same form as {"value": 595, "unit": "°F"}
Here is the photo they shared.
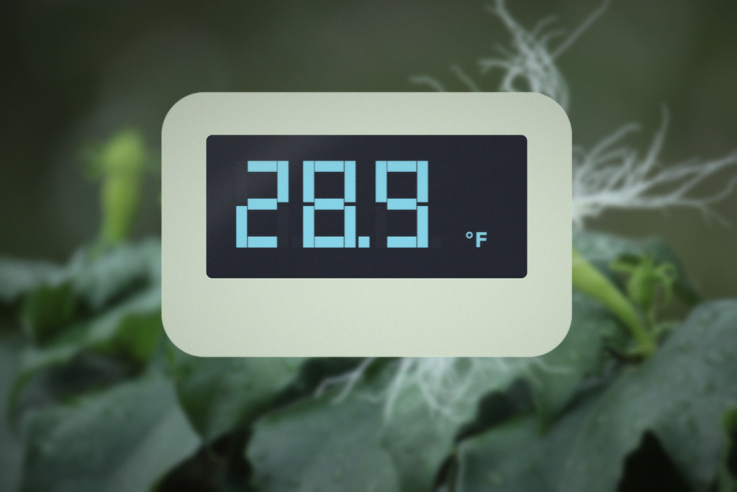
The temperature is {"value": 28.9, "unit": "°F"}
